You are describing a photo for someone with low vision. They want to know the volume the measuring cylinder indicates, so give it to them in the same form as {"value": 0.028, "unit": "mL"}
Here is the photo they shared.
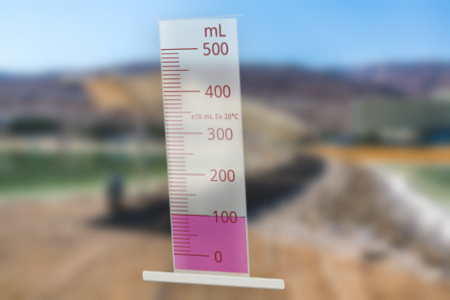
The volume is {"value": 100, "unit": "mL"}
